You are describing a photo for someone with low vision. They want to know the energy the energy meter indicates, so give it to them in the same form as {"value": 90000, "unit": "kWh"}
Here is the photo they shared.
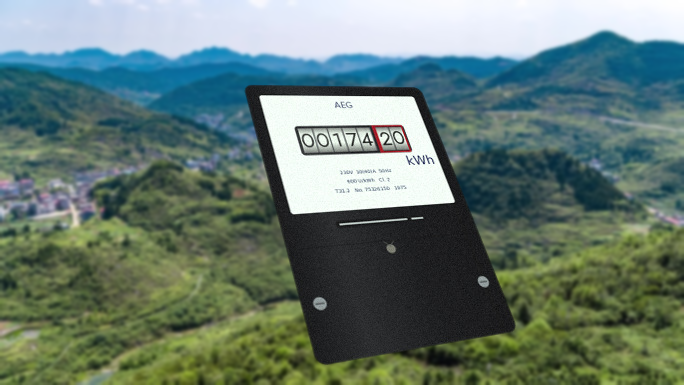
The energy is {"value": 174.20, "unit": "kWh"}
